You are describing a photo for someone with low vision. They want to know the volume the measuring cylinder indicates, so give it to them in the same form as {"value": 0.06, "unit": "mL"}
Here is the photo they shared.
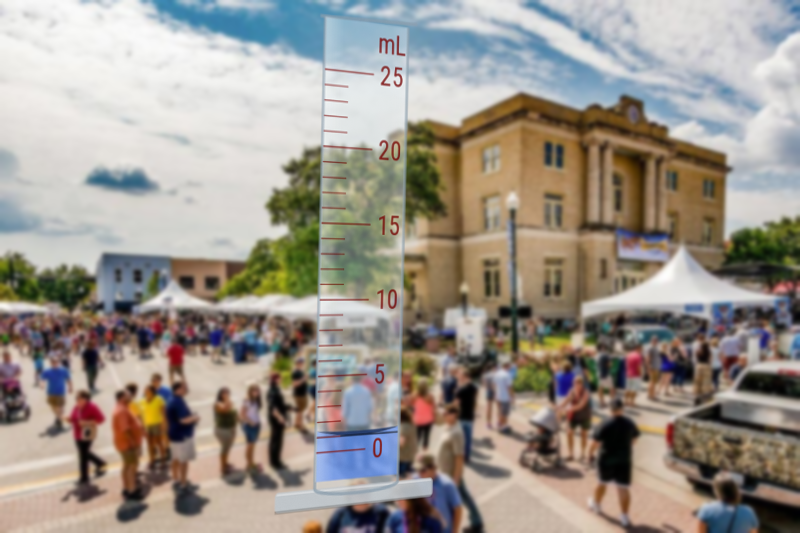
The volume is {"value": 1, "unit": "mL"}
